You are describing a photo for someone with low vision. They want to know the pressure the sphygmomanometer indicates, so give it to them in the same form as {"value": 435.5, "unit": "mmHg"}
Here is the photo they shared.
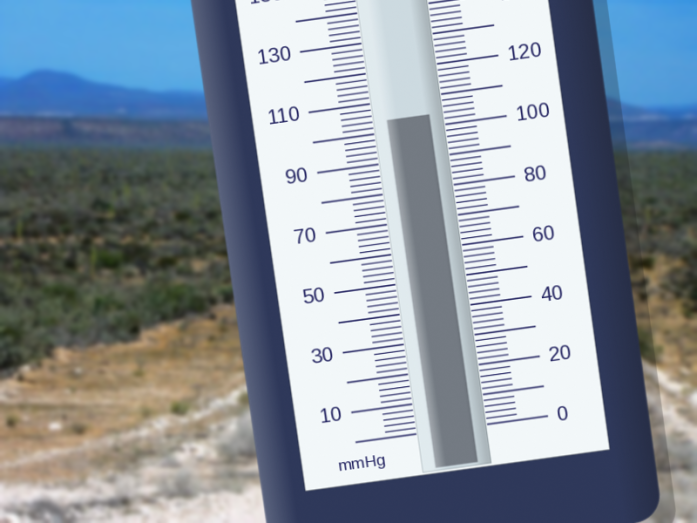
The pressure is {"value": 104, "unit": "mmHg"}
